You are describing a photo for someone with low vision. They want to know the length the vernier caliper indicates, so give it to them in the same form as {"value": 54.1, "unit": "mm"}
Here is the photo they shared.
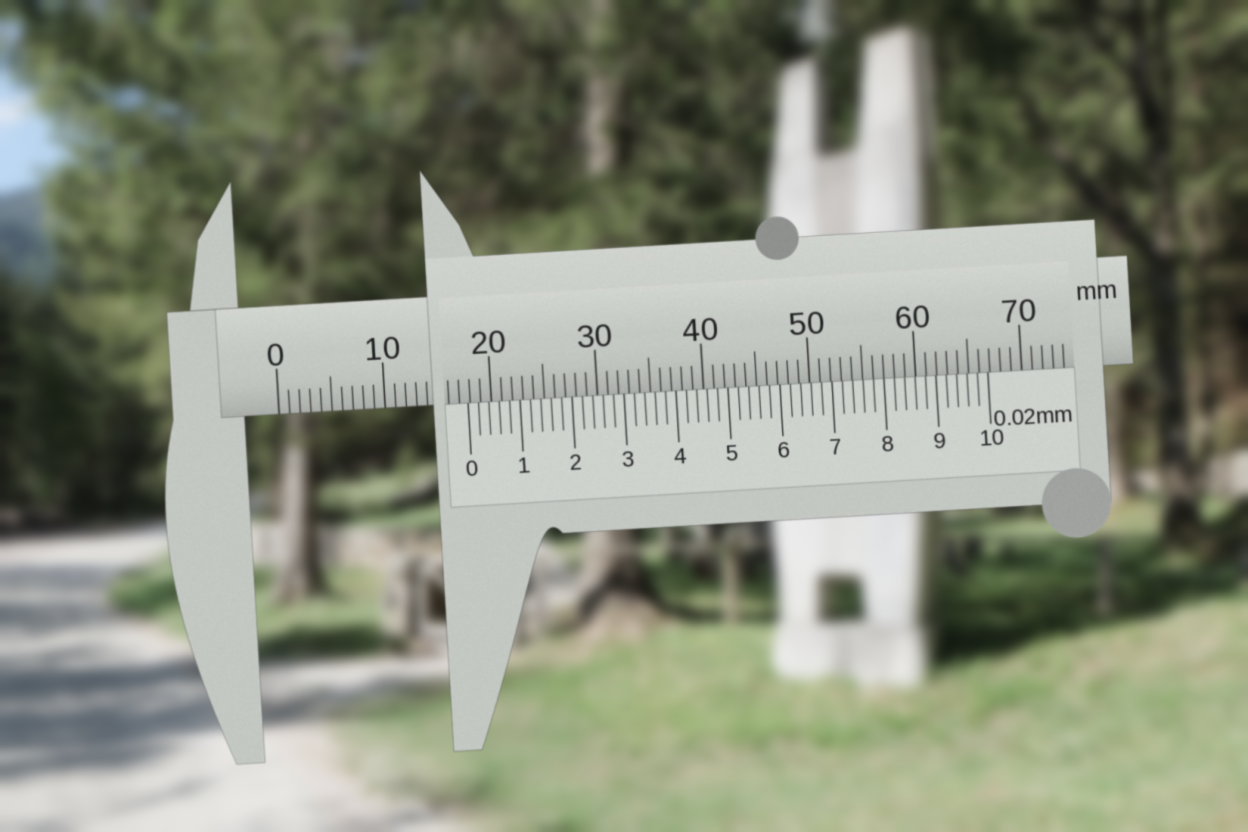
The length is {"value": 17.8, "unit": "mm"}
